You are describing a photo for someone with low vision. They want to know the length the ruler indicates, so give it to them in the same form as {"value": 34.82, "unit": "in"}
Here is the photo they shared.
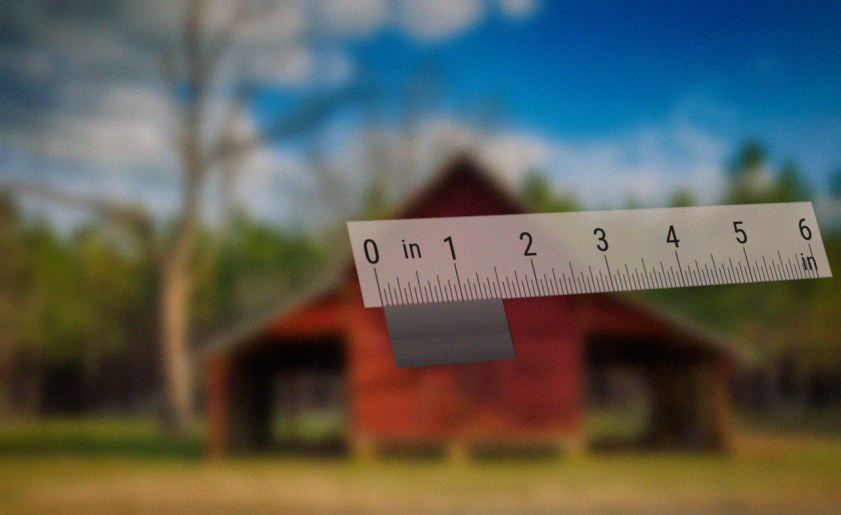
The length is {"value": 1.5, "unit": "in"}
